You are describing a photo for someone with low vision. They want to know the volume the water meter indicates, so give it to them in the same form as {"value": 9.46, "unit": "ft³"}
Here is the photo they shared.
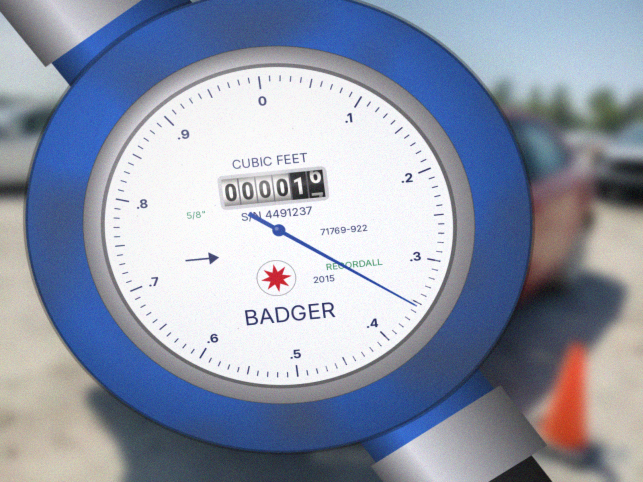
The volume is {"value": 16.35, "unit": "ft³"}
